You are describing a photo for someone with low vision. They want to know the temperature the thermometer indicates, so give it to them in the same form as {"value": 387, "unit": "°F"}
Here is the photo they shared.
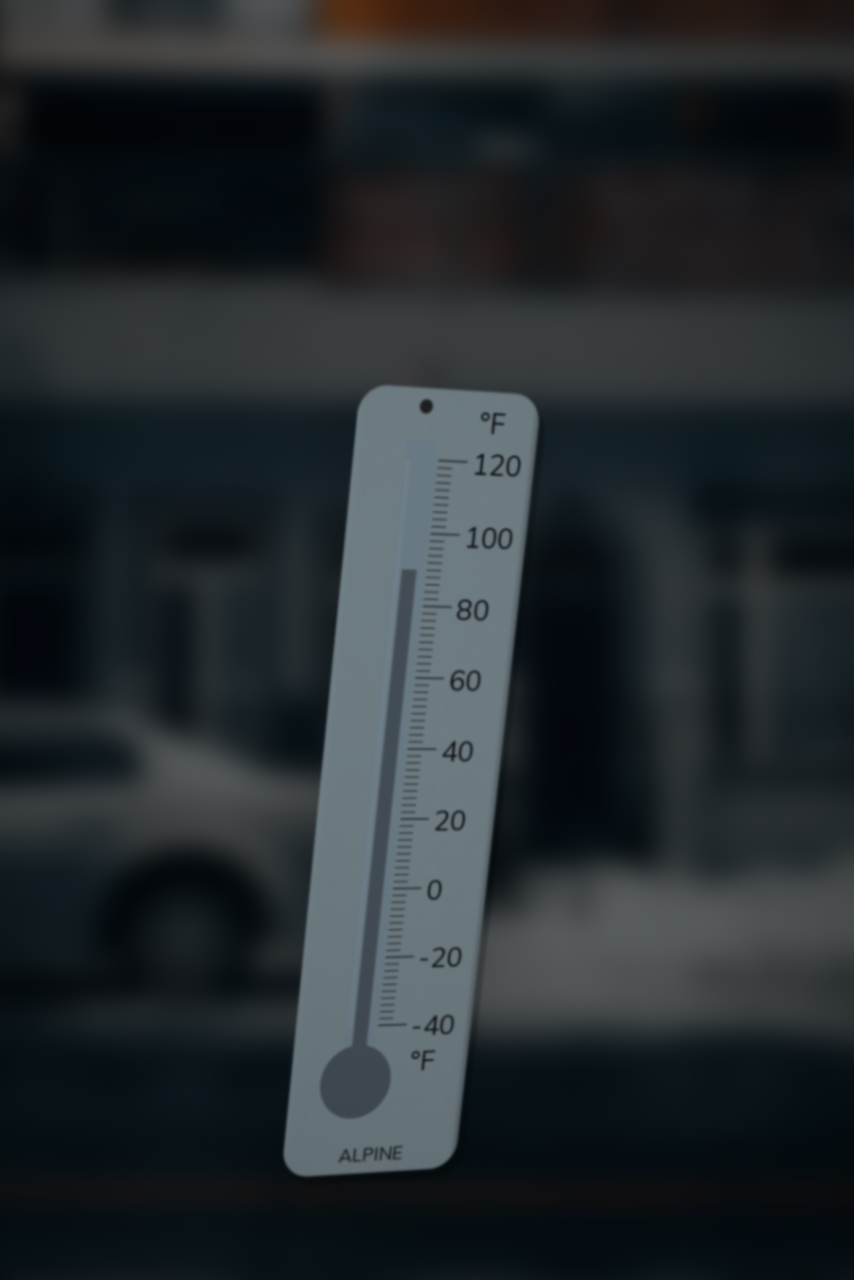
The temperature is {"value": 90, "unit": "°F"}
